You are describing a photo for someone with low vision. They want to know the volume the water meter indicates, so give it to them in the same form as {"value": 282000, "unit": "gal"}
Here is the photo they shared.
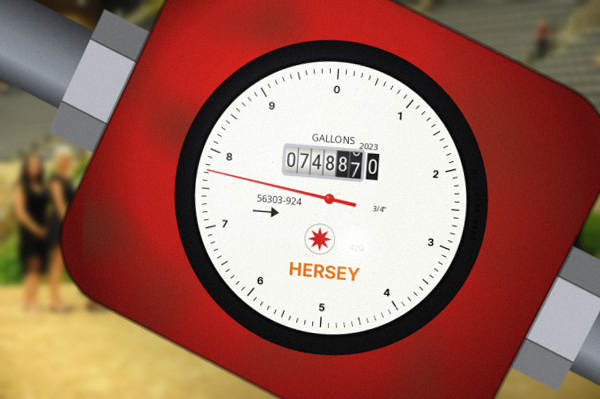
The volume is {"value": 748867.7, "unit": "gal"}
